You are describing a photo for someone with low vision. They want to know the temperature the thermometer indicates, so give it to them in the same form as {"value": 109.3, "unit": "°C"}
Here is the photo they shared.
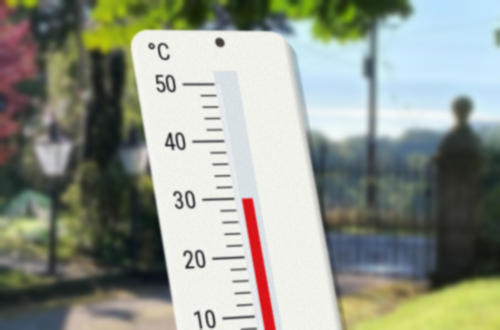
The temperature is {"value": 30, "unit": "°C"}
